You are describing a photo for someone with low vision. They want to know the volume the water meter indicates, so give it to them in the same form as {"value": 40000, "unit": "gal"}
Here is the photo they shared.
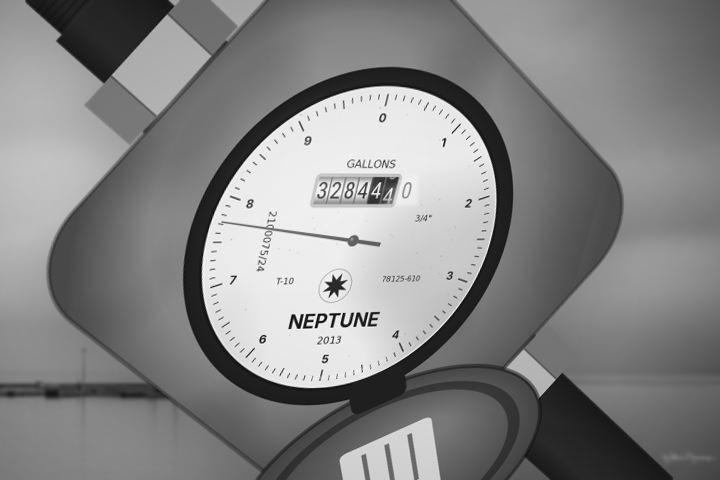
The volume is {"value": 3284437.7, "unit": "gal"}
